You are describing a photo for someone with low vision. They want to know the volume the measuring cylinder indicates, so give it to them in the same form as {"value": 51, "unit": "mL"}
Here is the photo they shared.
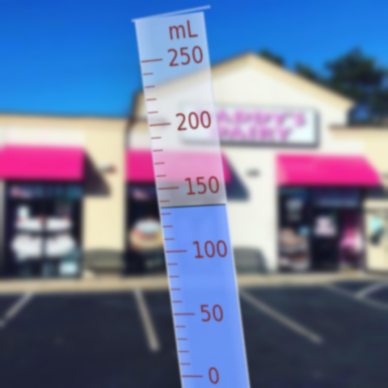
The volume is {"value": 135, "unit": "mL"}
